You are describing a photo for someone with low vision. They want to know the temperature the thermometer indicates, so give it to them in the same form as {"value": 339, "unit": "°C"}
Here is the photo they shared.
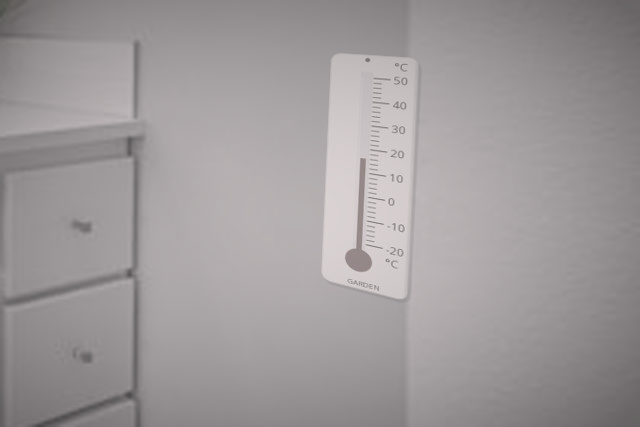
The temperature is {"value": 16, "unit": "°C"}
